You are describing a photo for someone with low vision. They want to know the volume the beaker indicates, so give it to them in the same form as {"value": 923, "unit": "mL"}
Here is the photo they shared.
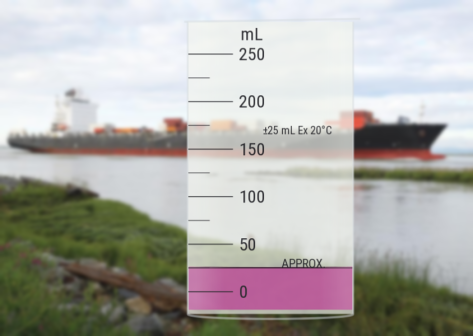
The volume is {"value": 25, "unit": "mL"}
